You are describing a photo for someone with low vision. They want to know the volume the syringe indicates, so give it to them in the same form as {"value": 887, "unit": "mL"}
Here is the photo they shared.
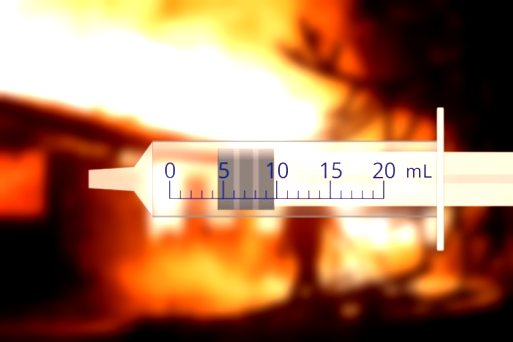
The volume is {"value": 4.5, "unit": "mL"}
